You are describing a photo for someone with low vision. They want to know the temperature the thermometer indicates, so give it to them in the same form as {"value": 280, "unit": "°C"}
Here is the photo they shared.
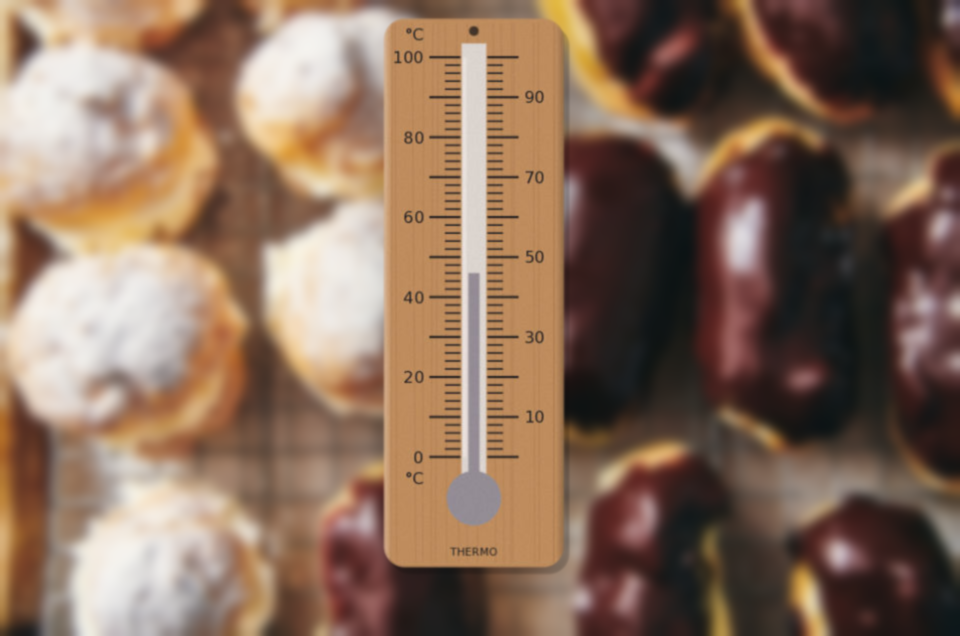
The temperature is {"value": 46, "unit": "°C"}
